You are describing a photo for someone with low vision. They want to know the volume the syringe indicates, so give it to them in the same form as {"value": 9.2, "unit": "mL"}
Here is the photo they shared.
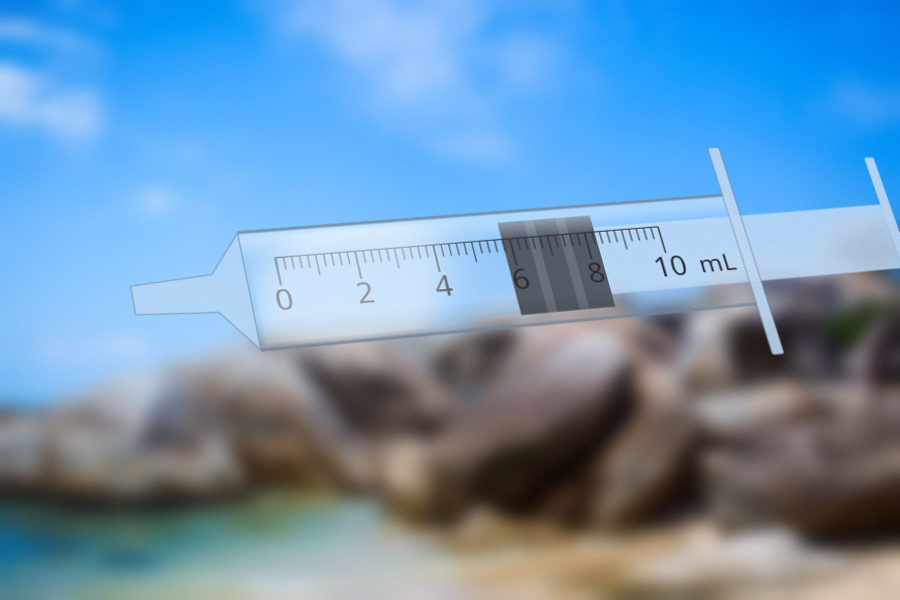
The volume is {"value": 5.8, "unit": "mL"}
